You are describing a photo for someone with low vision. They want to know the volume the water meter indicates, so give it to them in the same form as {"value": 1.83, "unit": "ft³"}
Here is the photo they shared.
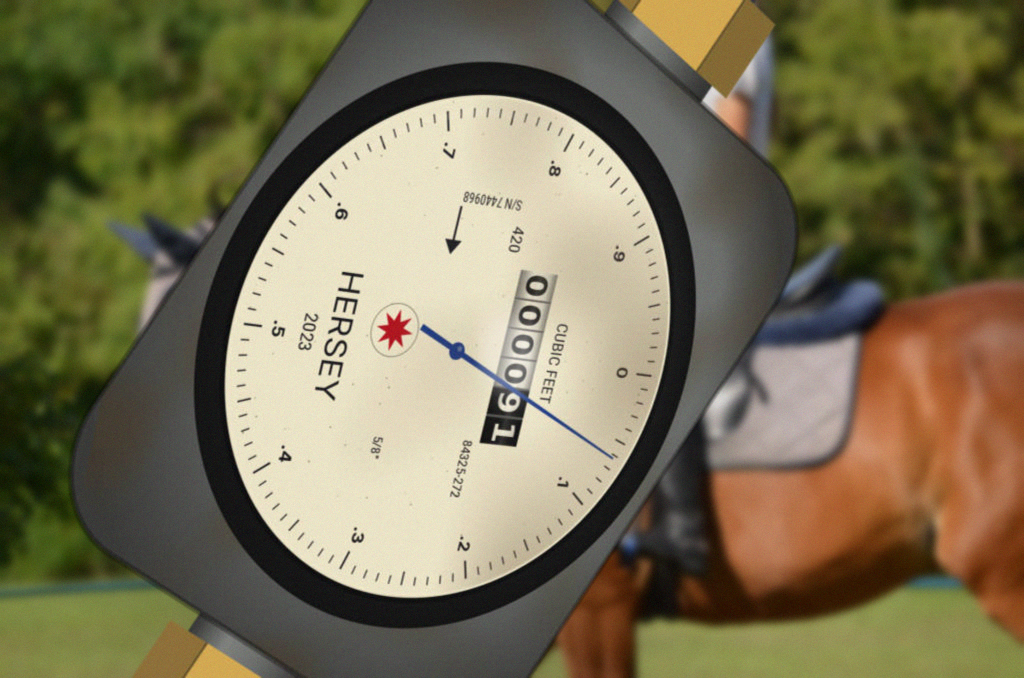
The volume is {"value": 91.06, "unit": "ft³"}
